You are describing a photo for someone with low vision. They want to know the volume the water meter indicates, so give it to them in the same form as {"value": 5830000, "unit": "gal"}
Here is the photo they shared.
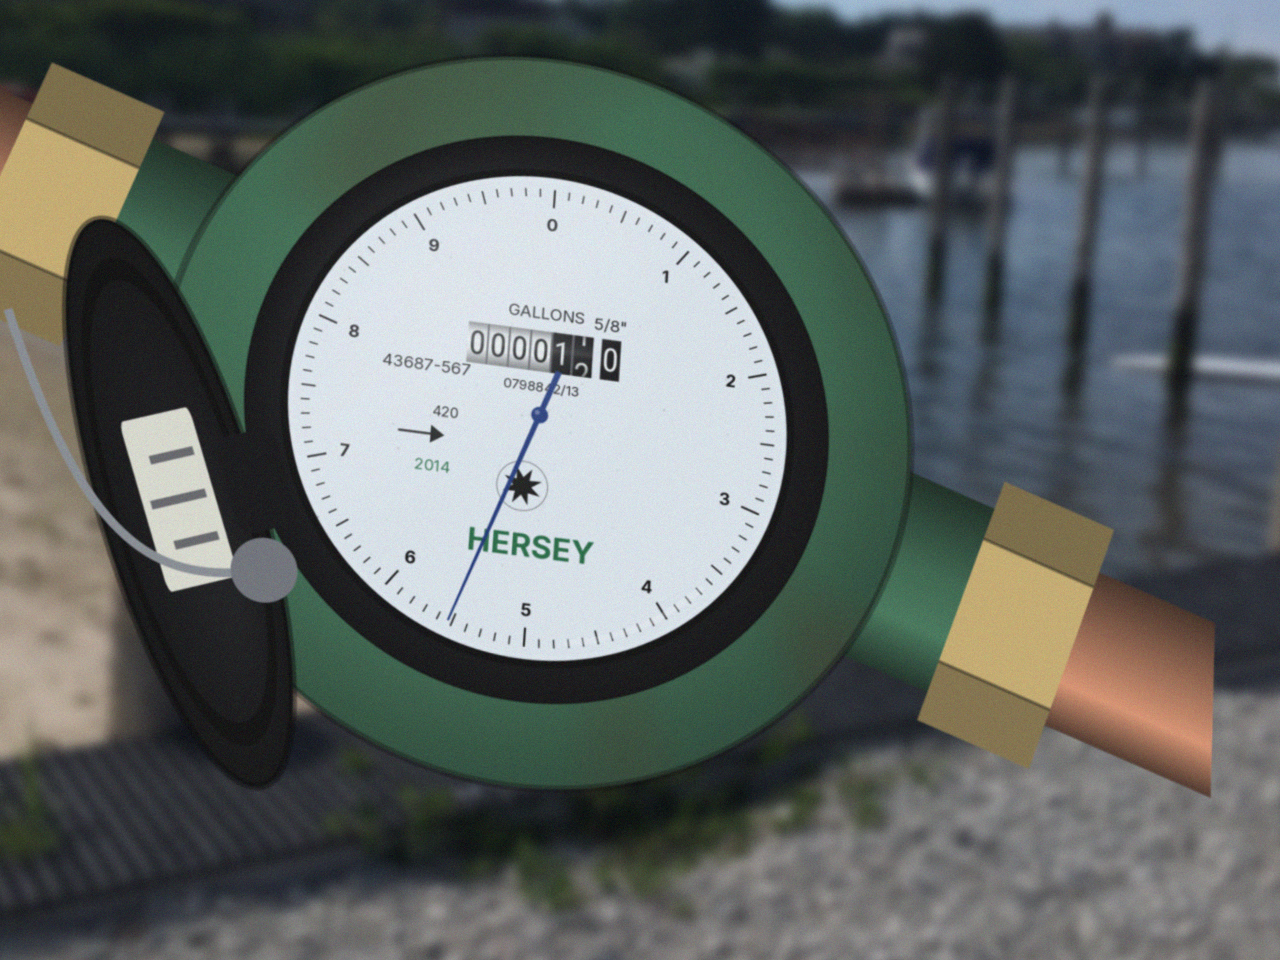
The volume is {"value": 115.5, "unit": "gal"}
